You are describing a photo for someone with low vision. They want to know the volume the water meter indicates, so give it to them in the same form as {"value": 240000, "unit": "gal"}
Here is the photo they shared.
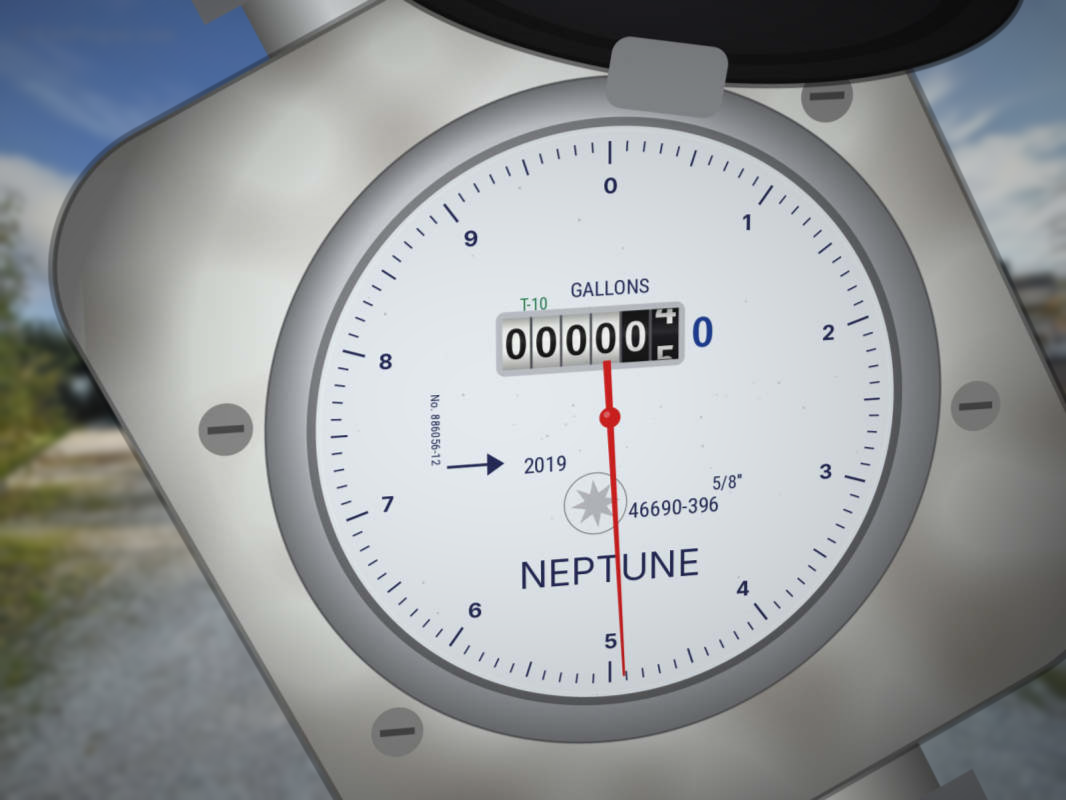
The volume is {"value": 44.9, "unit": "gal"}
